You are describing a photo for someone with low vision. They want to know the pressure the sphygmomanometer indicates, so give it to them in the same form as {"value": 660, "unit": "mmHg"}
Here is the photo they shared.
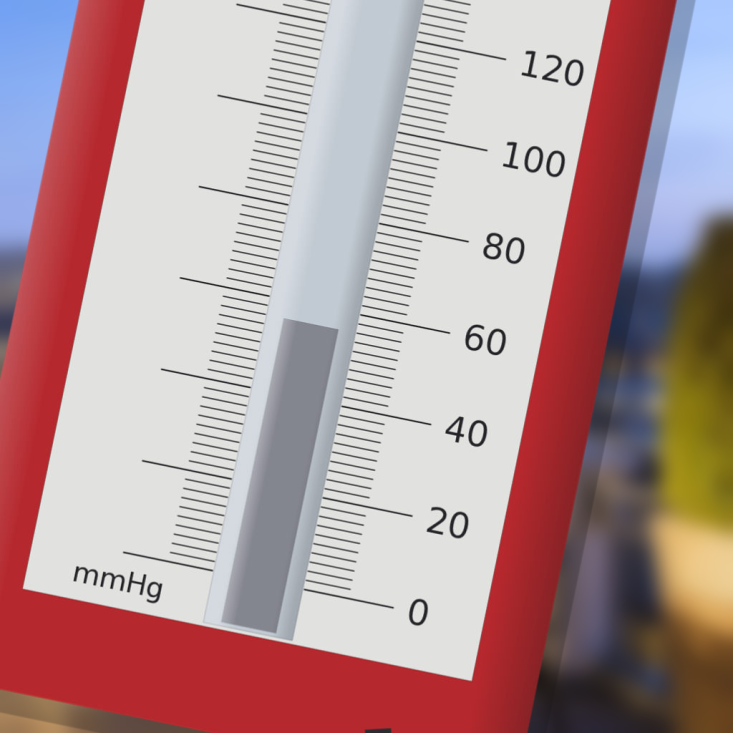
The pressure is {"value": 56, "unit": "mmHg"}
